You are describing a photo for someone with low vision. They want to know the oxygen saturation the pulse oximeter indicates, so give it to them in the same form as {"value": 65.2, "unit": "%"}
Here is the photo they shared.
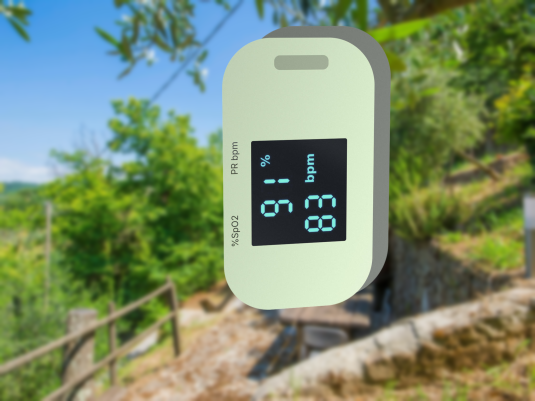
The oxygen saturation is {"value": 91, "unit": "%"}
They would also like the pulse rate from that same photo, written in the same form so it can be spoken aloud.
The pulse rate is {"value": 83, "unit": "bpm"}
